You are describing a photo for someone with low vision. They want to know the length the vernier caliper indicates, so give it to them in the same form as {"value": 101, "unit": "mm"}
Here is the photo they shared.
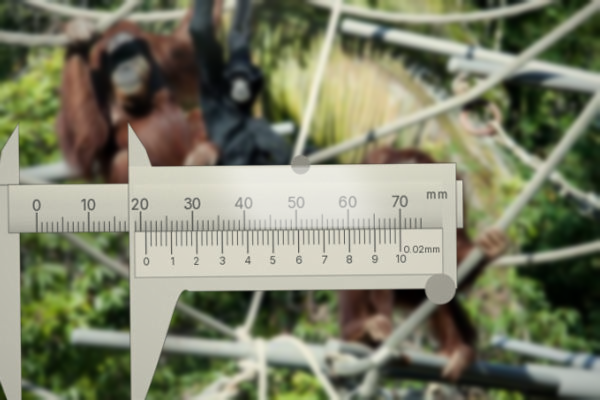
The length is {"value": 21.0, "unit": "mm"}
